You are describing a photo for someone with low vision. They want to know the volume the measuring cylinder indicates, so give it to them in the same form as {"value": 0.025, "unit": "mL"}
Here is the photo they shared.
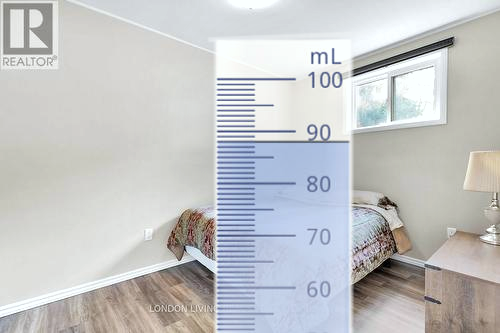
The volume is {"value": 88, "unit": "mL"}
